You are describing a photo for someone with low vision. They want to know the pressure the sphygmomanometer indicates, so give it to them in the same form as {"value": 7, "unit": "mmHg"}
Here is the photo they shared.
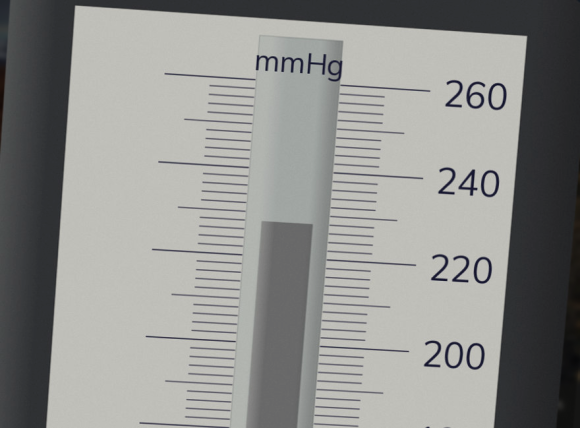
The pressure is {"value": 228, "unit": "mmHg"}
